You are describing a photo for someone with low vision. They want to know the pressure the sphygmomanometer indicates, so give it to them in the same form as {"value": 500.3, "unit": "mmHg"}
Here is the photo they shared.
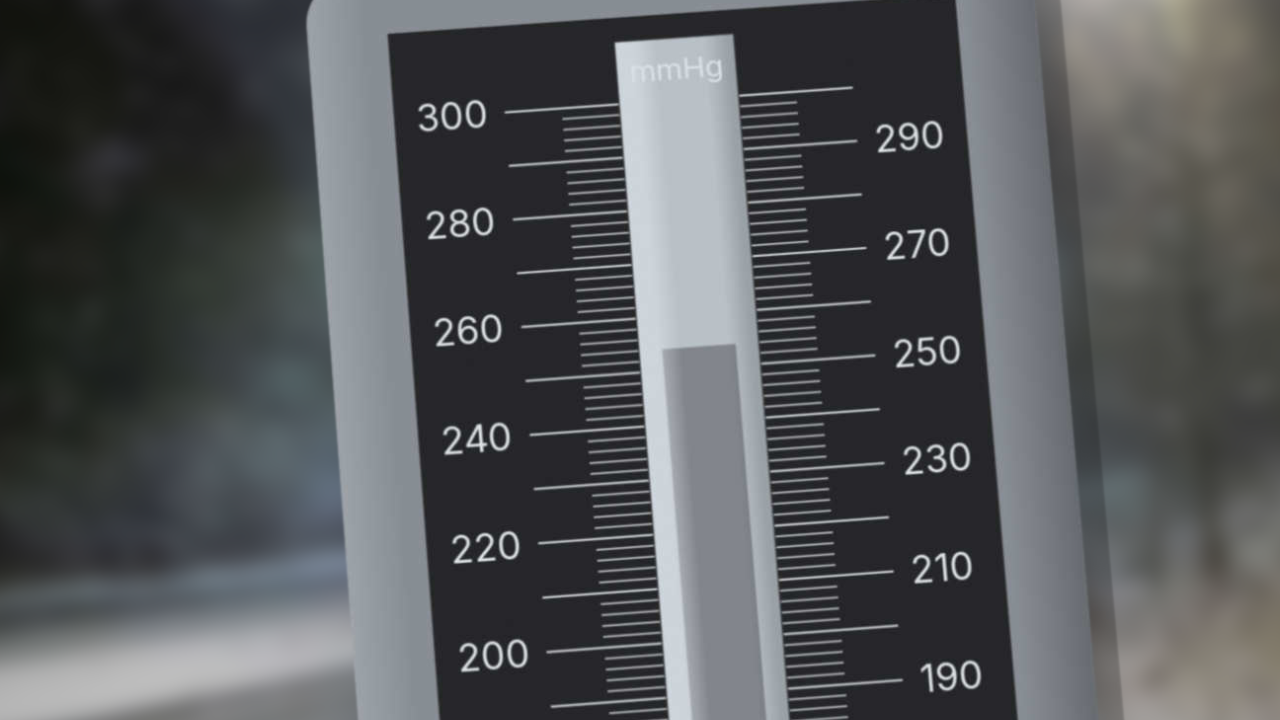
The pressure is {"value": 254, "unit": "mmHg"}
